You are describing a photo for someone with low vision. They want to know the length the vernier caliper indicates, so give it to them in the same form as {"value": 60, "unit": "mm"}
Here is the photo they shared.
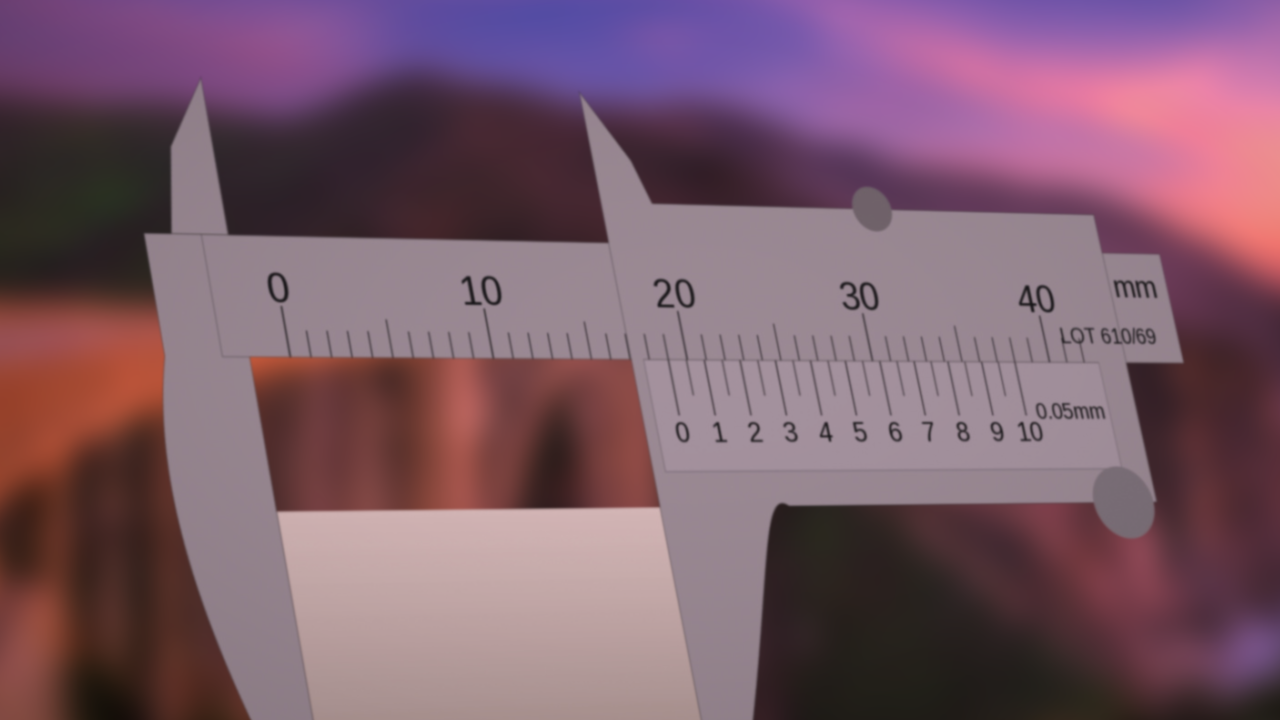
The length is {"value": 19.0, "unit": "mm"}
